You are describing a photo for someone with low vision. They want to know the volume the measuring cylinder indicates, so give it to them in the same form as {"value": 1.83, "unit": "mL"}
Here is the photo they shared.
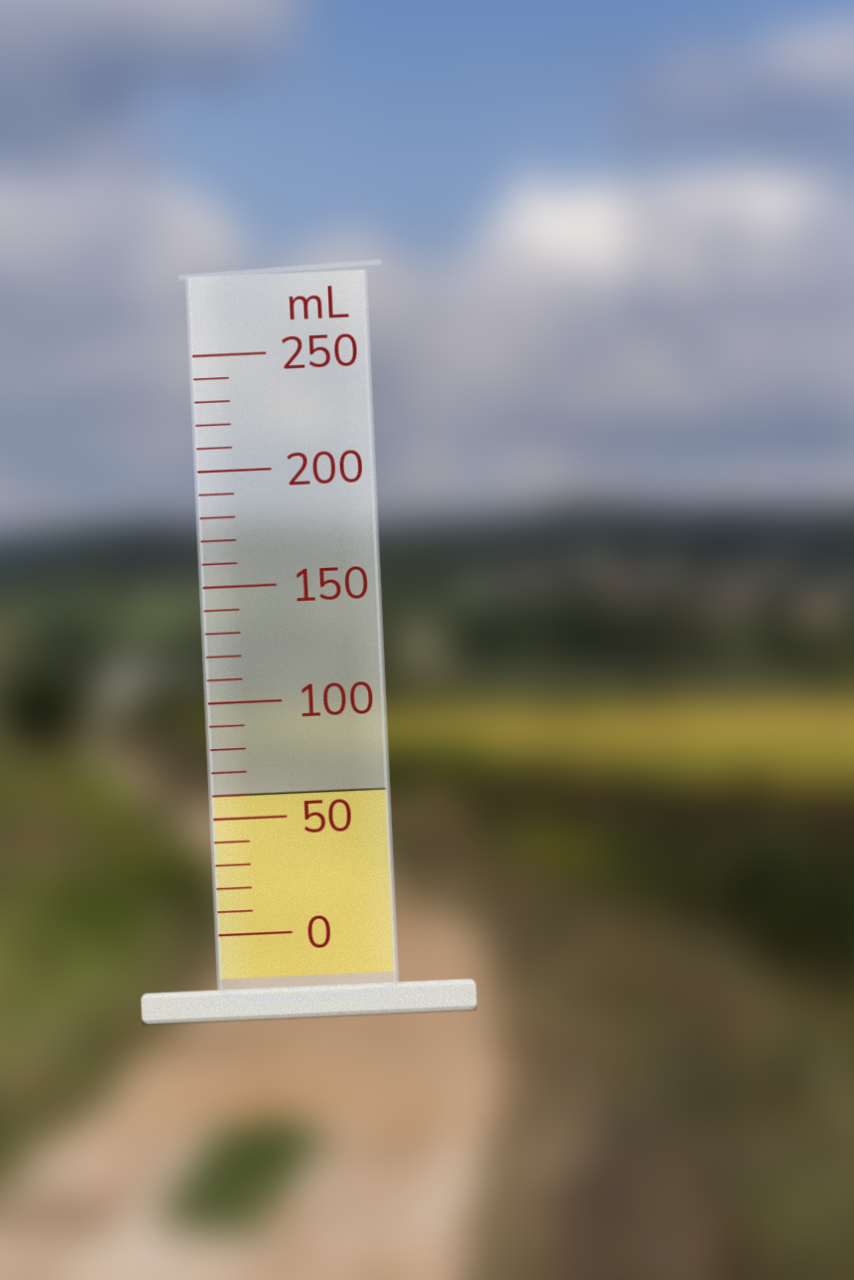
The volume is {"value": 60, "unit": "mL"}
